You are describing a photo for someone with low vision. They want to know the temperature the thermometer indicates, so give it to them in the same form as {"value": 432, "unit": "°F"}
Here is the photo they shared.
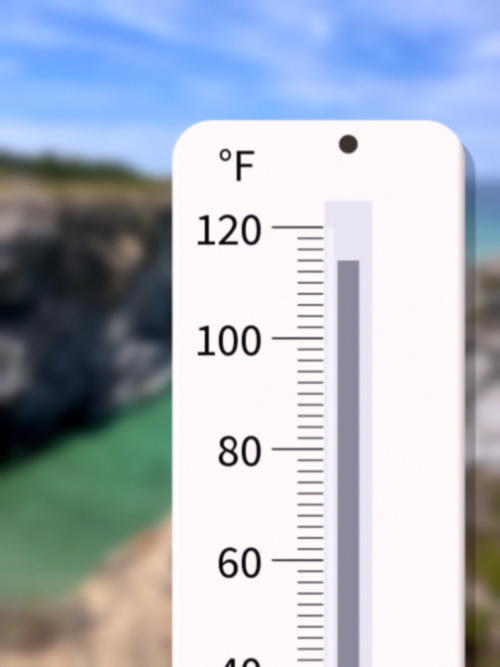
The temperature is {"value": 114, "unit": "°F"}
